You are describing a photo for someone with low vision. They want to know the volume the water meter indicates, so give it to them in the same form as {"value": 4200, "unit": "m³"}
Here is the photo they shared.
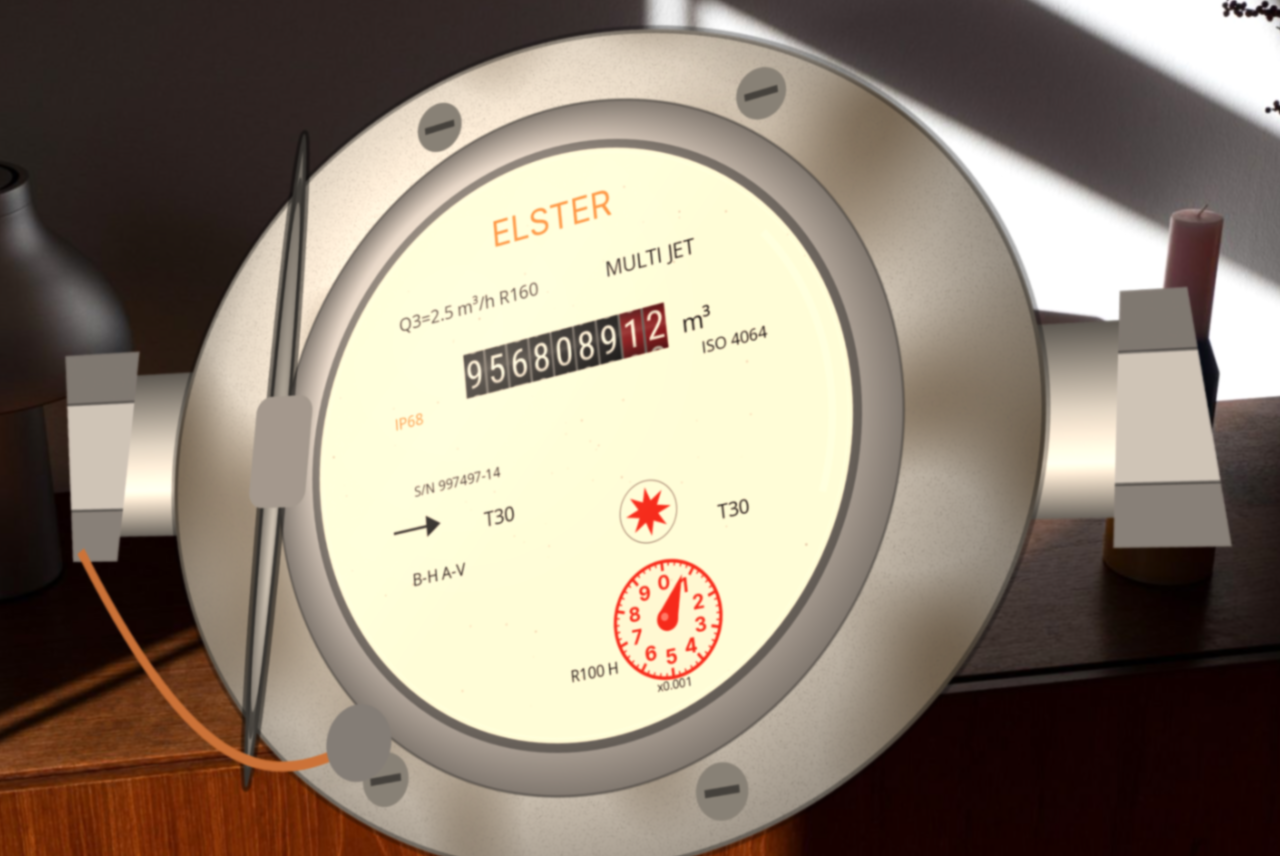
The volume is {"value": 9568089.120, "unit": "m³"}
